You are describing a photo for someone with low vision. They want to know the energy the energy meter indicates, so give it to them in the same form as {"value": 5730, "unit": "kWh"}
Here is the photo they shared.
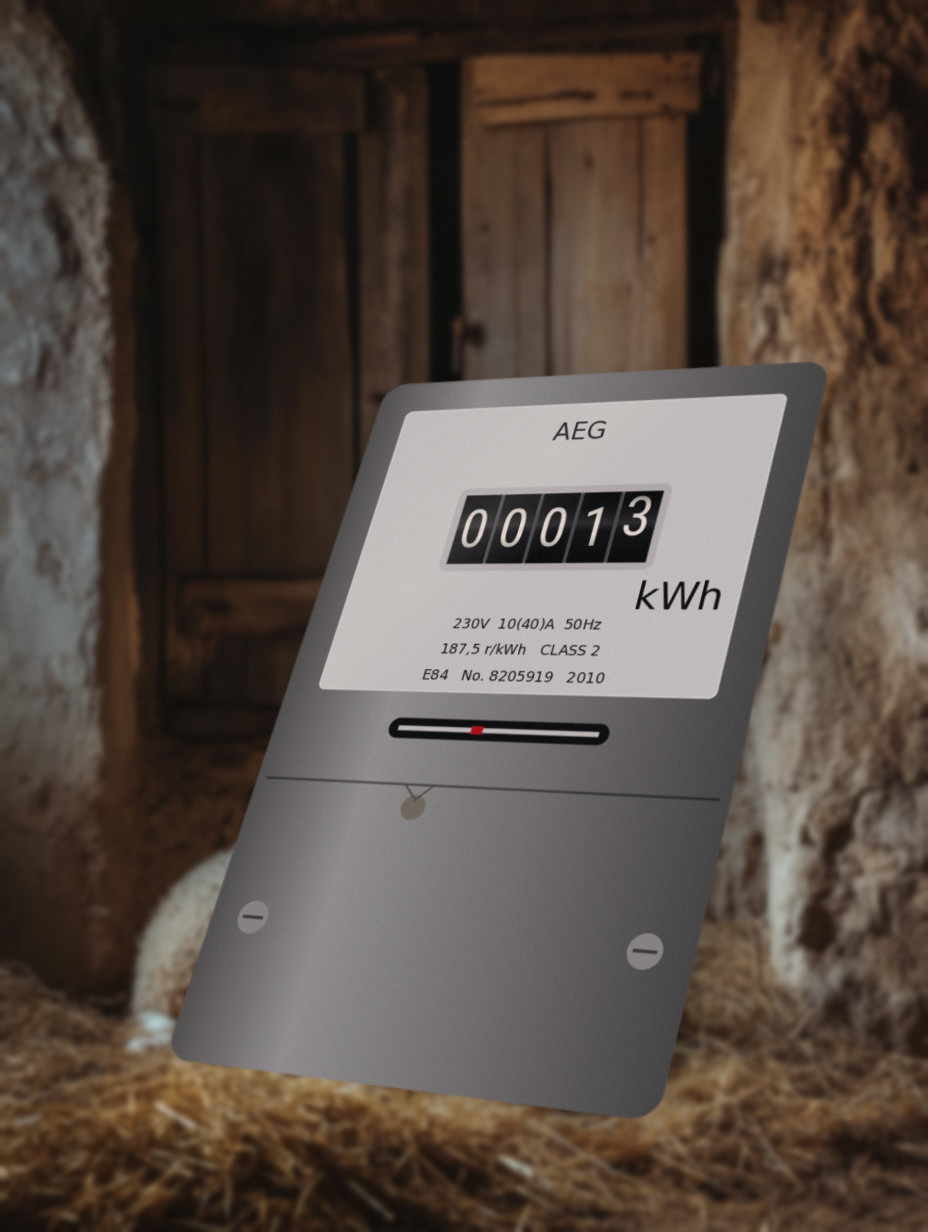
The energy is {"value": 13, "unit": "kWh"}
